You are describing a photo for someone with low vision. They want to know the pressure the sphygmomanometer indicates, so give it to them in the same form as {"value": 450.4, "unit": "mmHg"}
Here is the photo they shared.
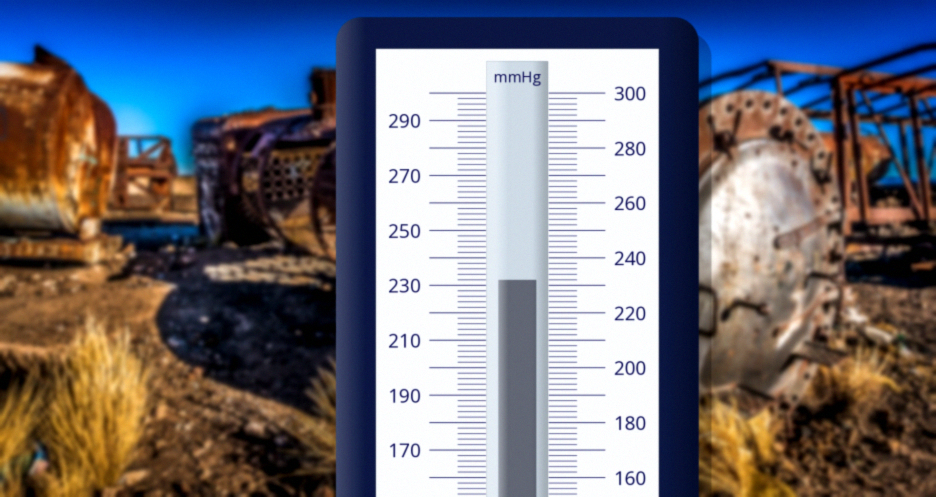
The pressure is {"value": 232, "unit": "mmHg"}
